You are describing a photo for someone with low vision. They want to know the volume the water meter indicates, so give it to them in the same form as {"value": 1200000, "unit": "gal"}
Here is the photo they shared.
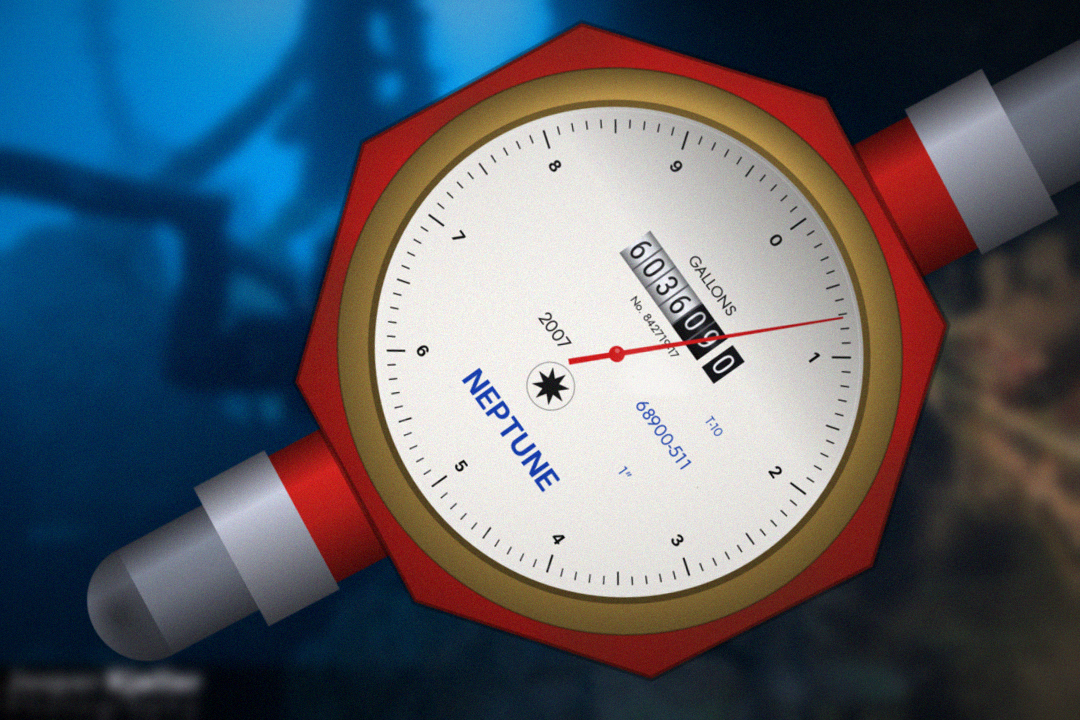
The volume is {"value": 6036090.7, "unit": "gal"}
